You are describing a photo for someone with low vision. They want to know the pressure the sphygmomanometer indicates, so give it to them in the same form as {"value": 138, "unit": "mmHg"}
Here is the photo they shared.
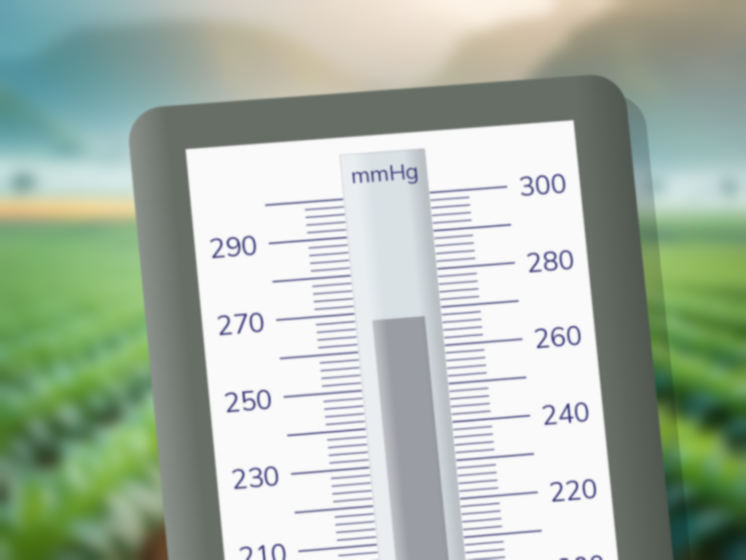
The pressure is {"value": 268, "unit": "mmHg"}
